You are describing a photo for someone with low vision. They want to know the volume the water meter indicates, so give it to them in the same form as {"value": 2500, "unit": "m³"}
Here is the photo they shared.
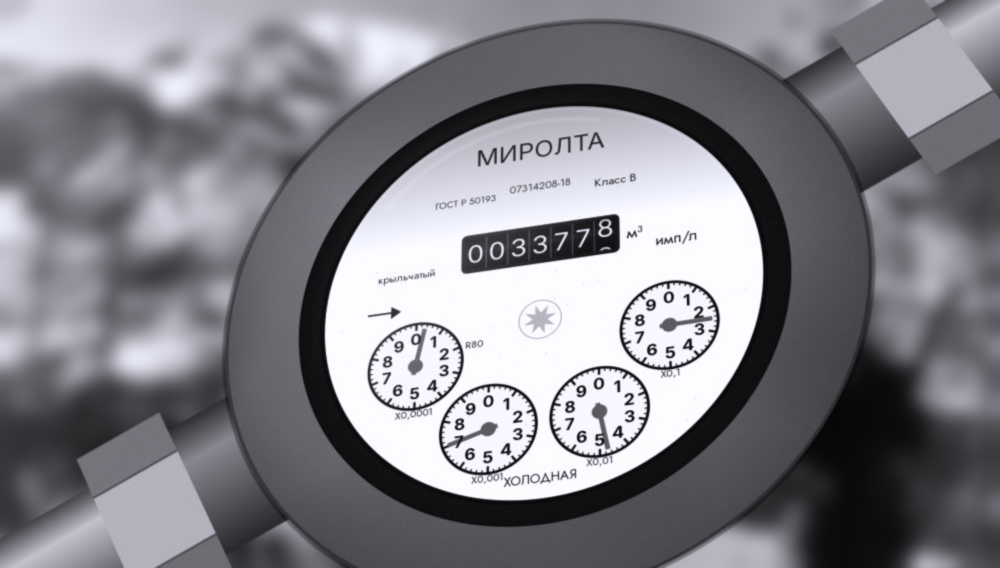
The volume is {"value": 33778.2470, "unit": "m³"}
